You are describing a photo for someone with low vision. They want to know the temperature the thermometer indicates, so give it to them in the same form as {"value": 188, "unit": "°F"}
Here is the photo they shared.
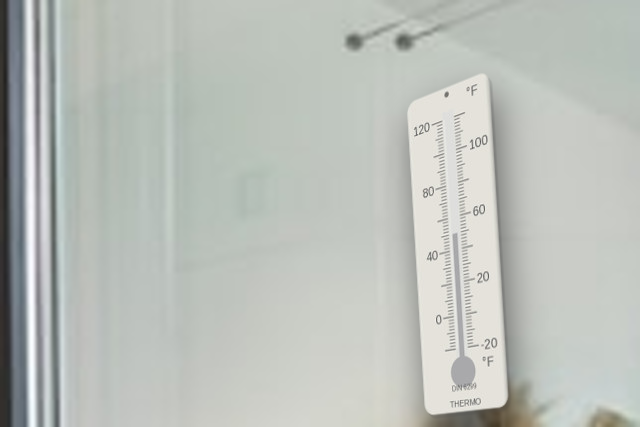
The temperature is {"value": 50, "unit": "°F"}
